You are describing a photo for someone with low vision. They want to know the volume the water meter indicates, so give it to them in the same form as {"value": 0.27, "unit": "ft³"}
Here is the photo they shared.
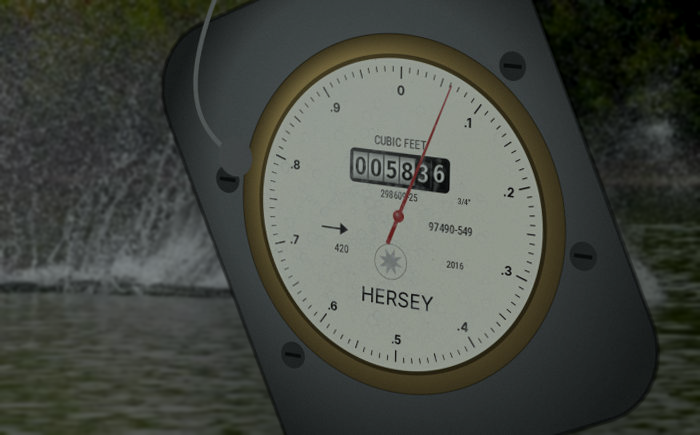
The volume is {"value": 5836.06, "unit": "ft³"}
